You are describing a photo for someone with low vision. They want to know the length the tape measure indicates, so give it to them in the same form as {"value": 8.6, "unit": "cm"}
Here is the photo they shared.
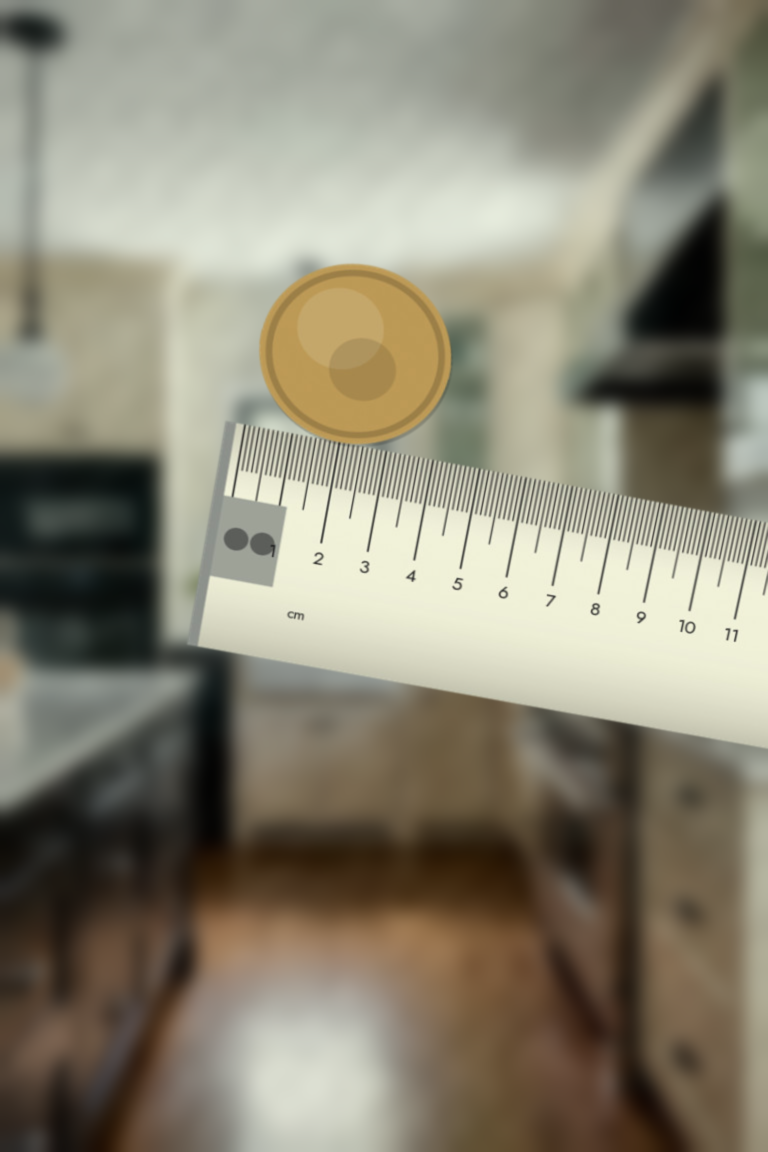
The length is {"value": 4, "unit": "cm"}
